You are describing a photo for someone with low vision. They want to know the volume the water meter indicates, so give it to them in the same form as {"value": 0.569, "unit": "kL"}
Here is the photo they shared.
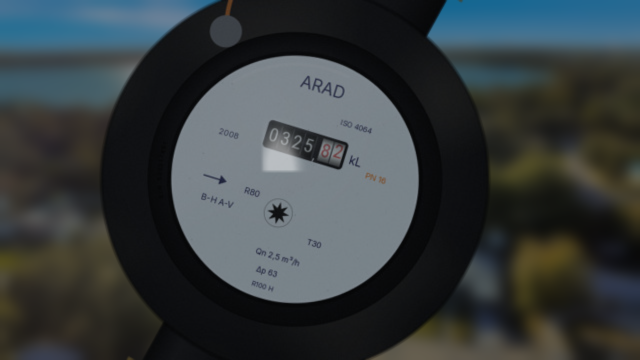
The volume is {"value": 325.82, "unit": "kL"}
